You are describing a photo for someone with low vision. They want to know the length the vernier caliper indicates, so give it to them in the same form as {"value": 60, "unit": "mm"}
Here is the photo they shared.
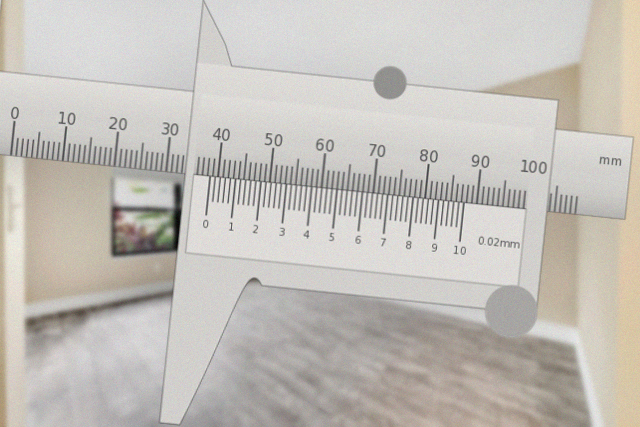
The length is {"value": 38.5, "unit": "mm"}
